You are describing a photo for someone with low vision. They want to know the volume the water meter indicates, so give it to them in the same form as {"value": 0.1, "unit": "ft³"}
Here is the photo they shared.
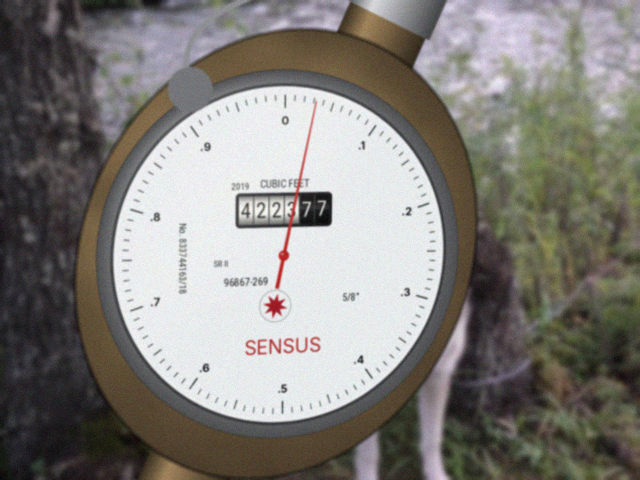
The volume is {"value": 422377.03, "unit": "ft³"}
